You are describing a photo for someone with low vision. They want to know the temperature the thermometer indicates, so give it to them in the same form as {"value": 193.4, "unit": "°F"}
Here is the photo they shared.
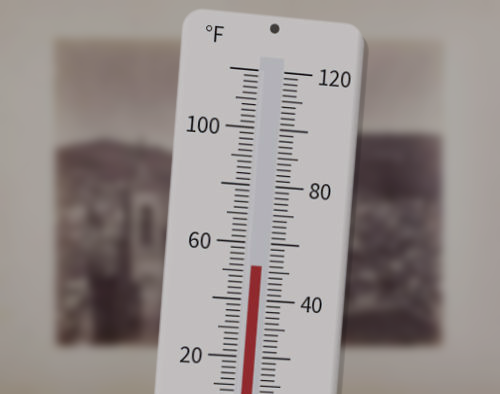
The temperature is {"value": 52, "unit": "°F"}
